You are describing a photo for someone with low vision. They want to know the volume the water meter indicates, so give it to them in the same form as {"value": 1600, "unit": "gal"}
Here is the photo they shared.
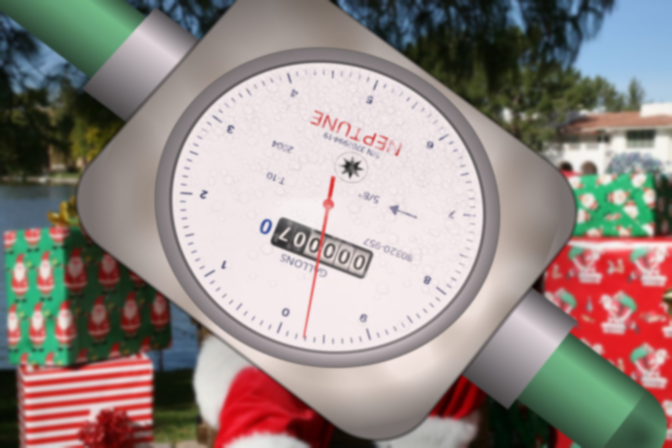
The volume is {"value": 69.7, "unit": "gal"}
